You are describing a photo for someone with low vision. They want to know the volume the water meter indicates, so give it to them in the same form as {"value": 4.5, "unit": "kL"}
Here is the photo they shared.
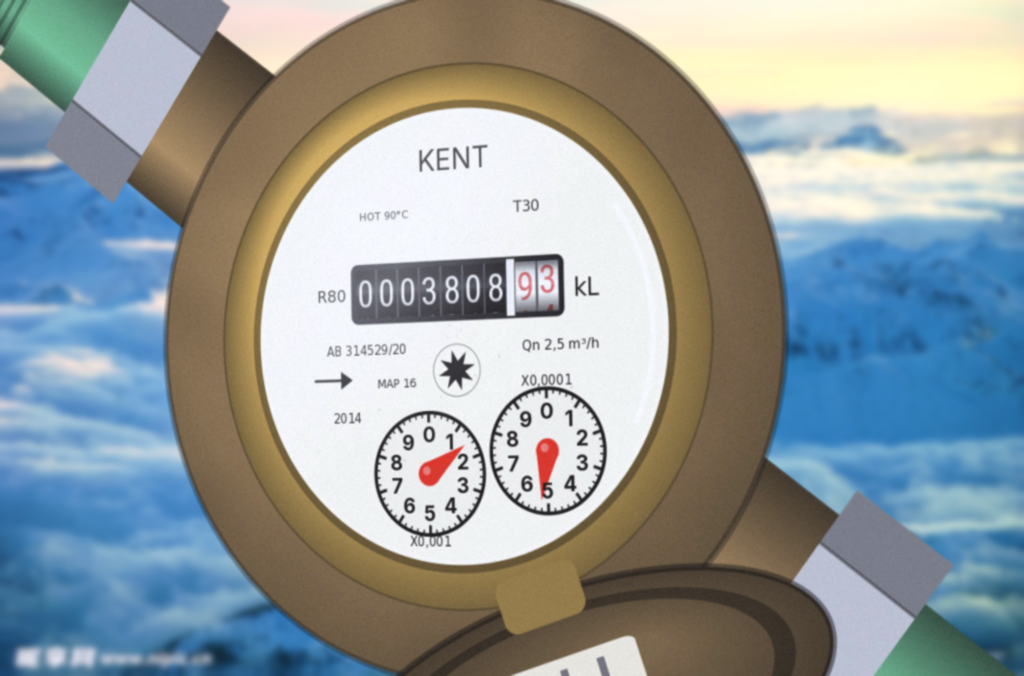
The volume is {"value": 3808.9315, "unit": "kL"}
